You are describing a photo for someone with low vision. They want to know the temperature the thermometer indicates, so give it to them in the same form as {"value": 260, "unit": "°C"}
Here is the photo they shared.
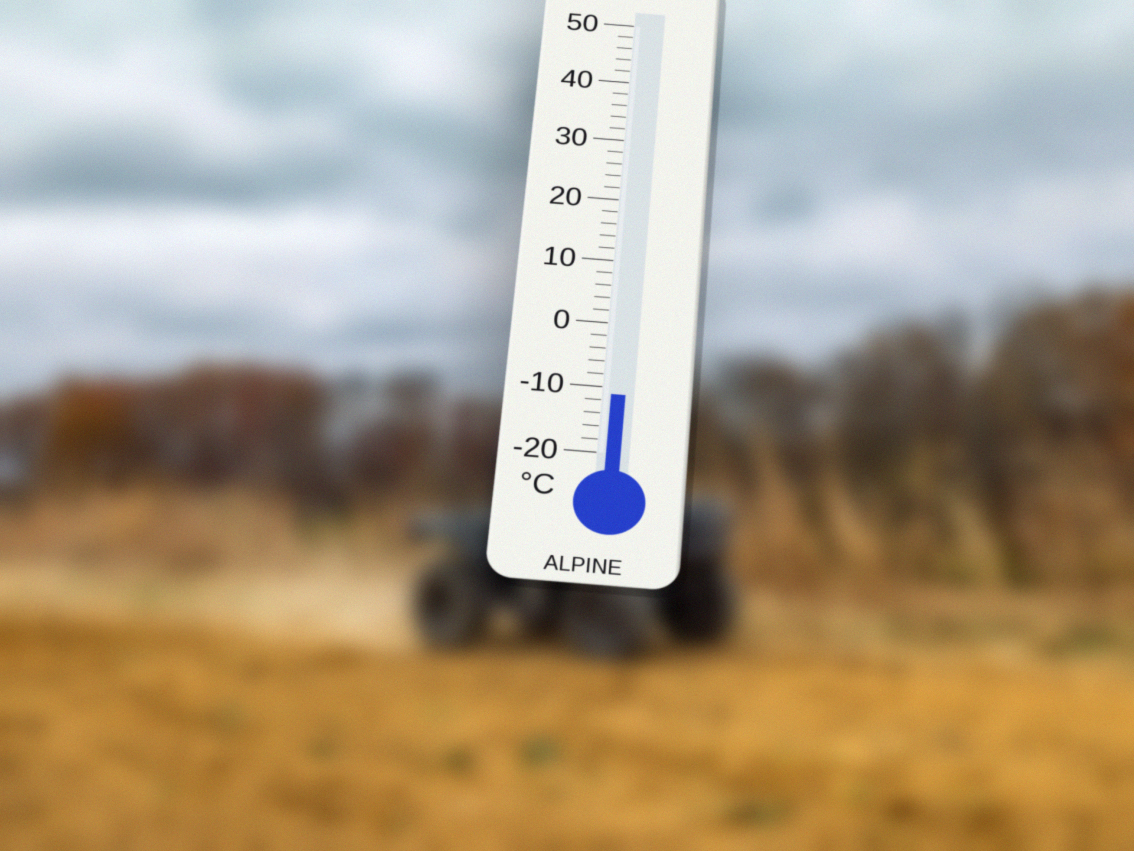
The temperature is {"value": -11, "unit": "°C"}
